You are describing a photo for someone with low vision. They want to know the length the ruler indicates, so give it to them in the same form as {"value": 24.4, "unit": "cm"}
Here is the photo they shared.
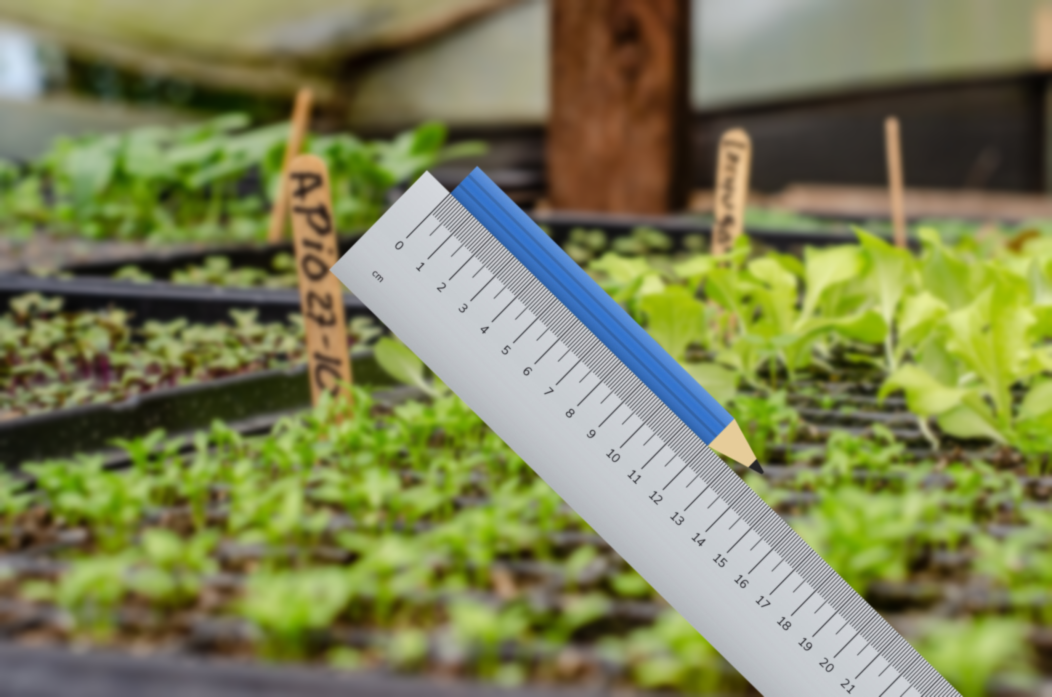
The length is {"value": 14, "unit": "cm"}
